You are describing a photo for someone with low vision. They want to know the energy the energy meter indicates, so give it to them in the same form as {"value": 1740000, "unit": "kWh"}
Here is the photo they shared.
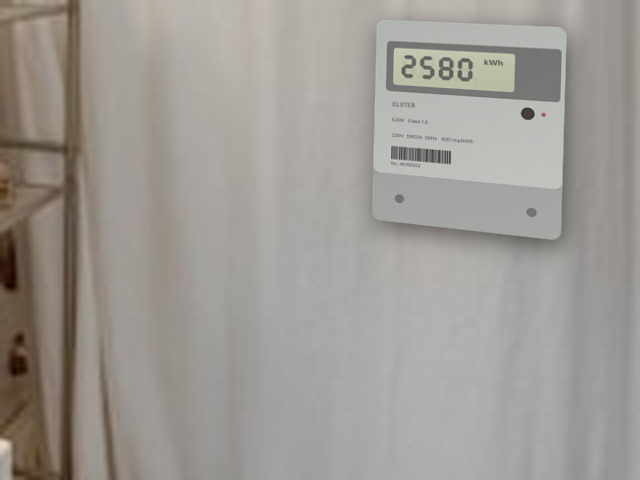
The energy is {"value": 2580, "unit": "kWh"}
